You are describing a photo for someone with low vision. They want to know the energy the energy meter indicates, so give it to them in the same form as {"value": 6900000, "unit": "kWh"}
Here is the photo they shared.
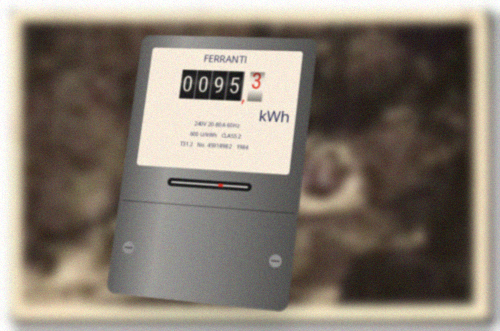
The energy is {"value": 95.3, "unit": "kWh"}
